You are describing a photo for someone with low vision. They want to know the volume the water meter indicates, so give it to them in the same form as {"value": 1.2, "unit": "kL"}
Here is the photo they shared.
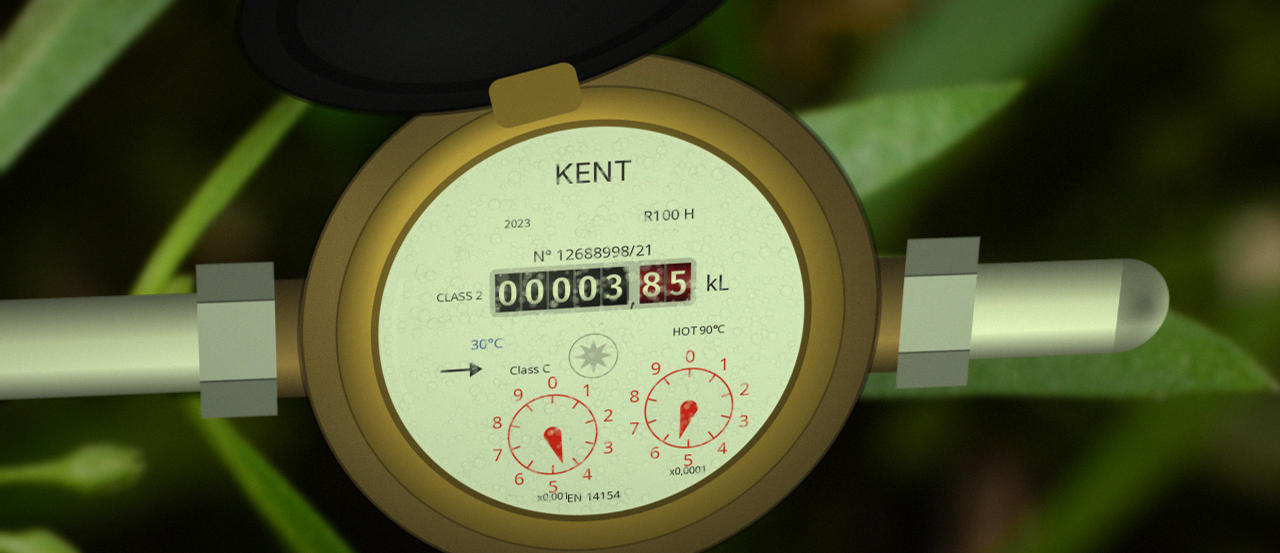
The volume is {"value": 3.8545, "unit": "kL"}
